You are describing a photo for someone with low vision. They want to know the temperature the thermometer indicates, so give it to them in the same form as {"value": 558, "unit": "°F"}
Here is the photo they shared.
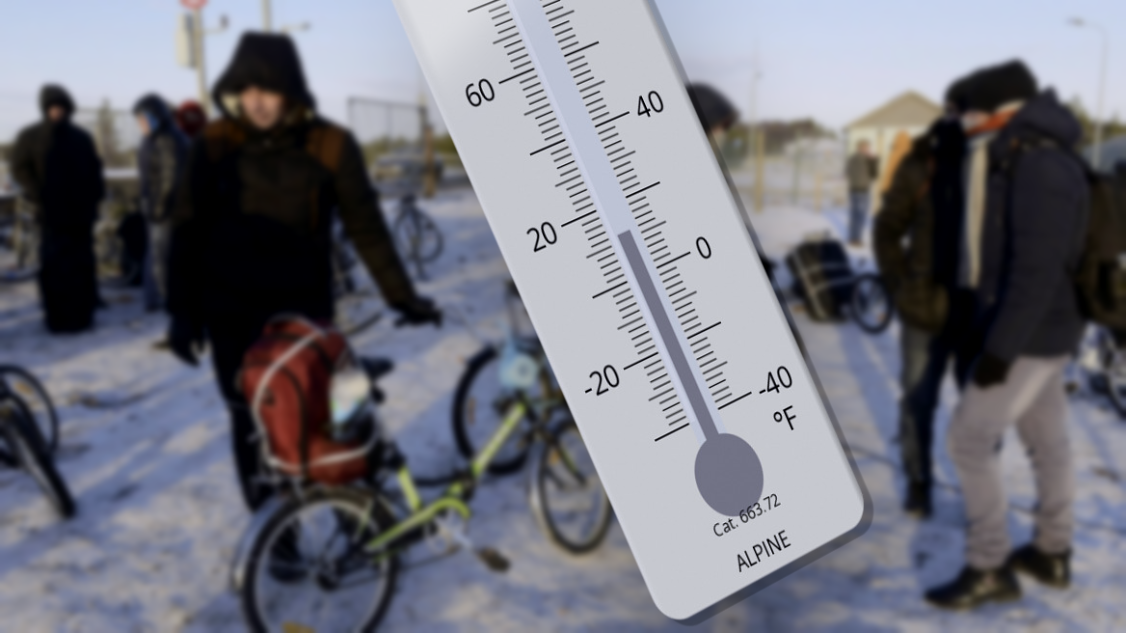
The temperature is {"value": 12, "unit": "°F"}
